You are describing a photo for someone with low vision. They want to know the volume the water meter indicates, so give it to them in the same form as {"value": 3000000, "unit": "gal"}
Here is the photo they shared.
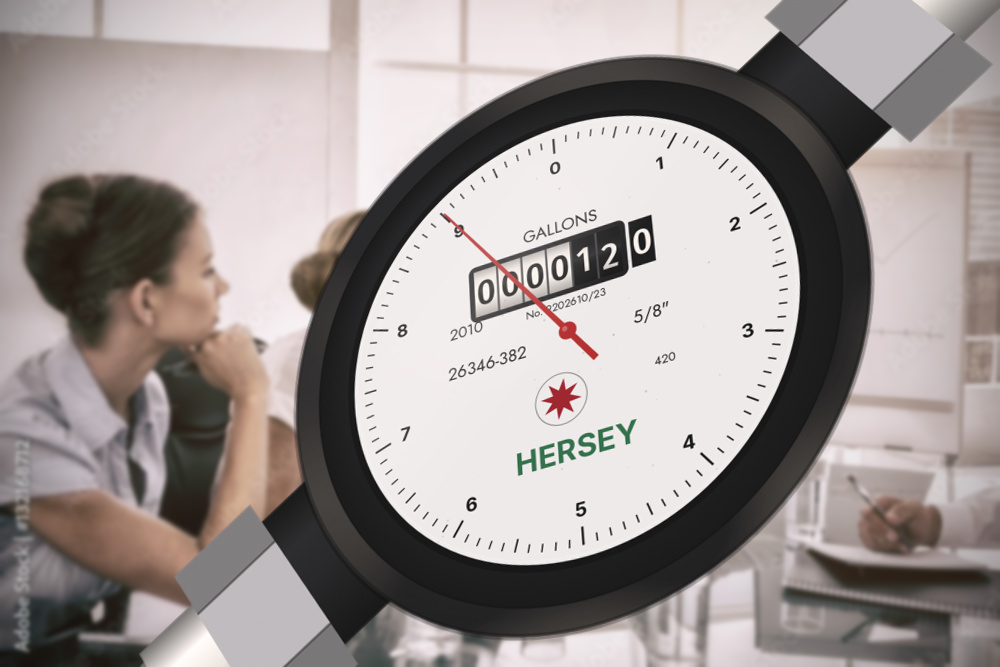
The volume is {"value": 119.0, "unit": "gal"}
